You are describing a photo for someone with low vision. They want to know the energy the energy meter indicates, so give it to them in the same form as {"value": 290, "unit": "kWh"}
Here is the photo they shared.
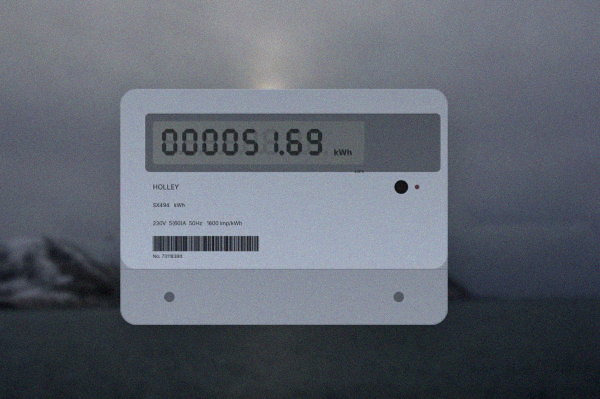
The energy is {"value": 51.69, "unit": "kWh"}
